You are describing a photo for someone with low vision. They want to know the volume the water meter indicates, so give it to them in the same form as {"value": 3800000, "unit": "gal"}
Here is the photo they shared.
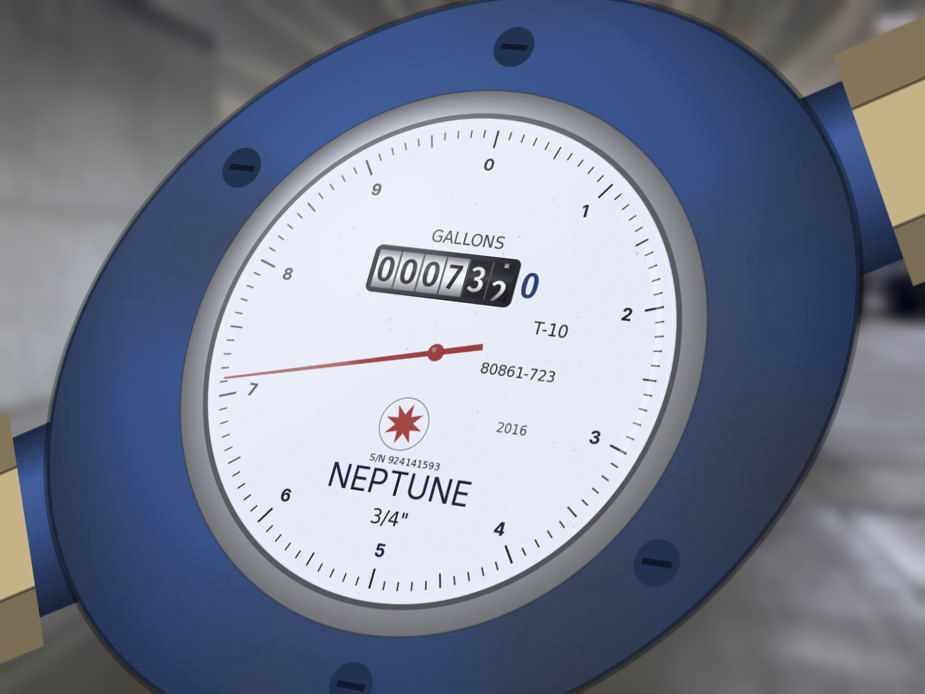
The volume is {"value": 7317.1, "unit": "gal"}
